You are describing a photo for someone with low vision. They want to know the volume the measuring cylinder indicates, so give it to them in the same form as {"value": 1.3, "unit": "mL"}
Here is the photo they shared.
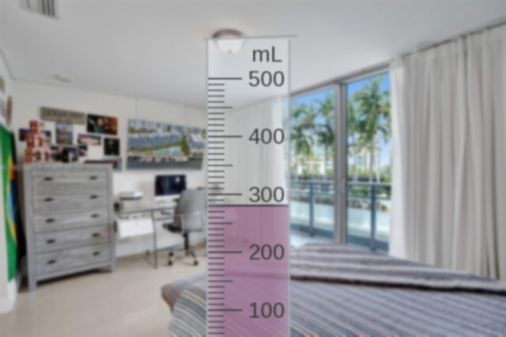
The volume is {"value": 280, "unit": "mL"}
